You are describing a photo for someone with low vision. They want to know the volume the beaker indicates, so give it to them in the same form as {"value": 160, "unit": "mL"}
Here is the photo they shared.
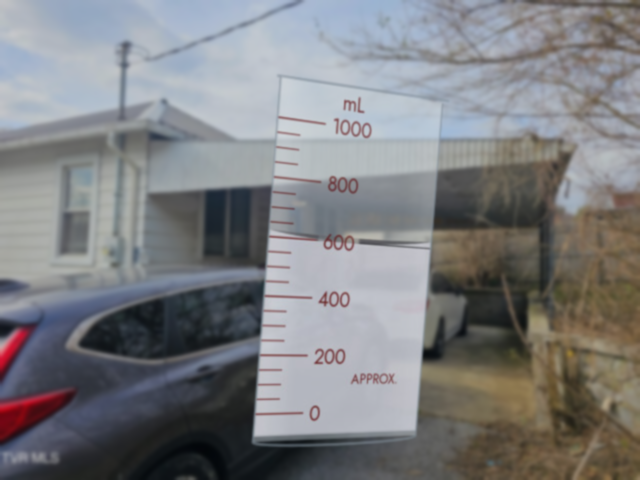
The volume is {"value": 600, "unit": "mL"}
